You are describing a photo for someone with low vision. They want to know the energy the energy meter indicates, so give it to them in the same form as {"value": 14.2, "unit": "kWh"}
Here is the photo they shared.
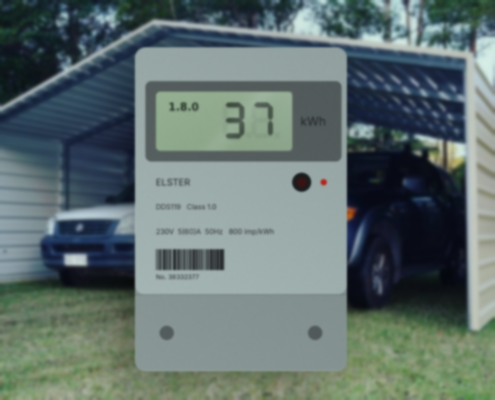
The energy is {"value": 37, "unit": "kWh"}
